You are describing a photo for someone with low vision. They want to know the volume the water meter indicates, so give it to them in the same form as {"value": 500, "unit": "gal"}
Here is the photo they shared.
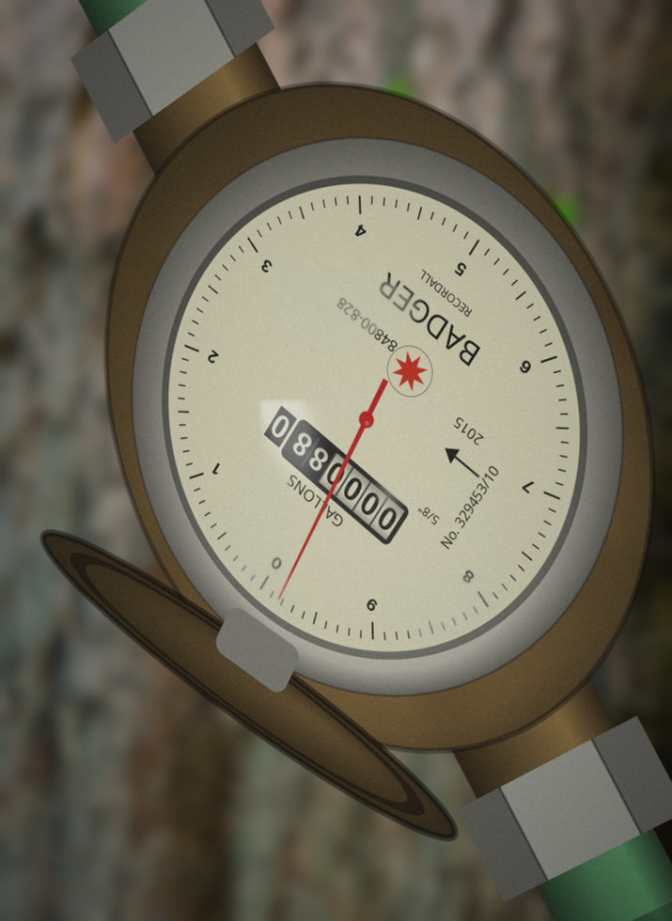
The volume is {"value": 879.8, "unit": "gal"}
